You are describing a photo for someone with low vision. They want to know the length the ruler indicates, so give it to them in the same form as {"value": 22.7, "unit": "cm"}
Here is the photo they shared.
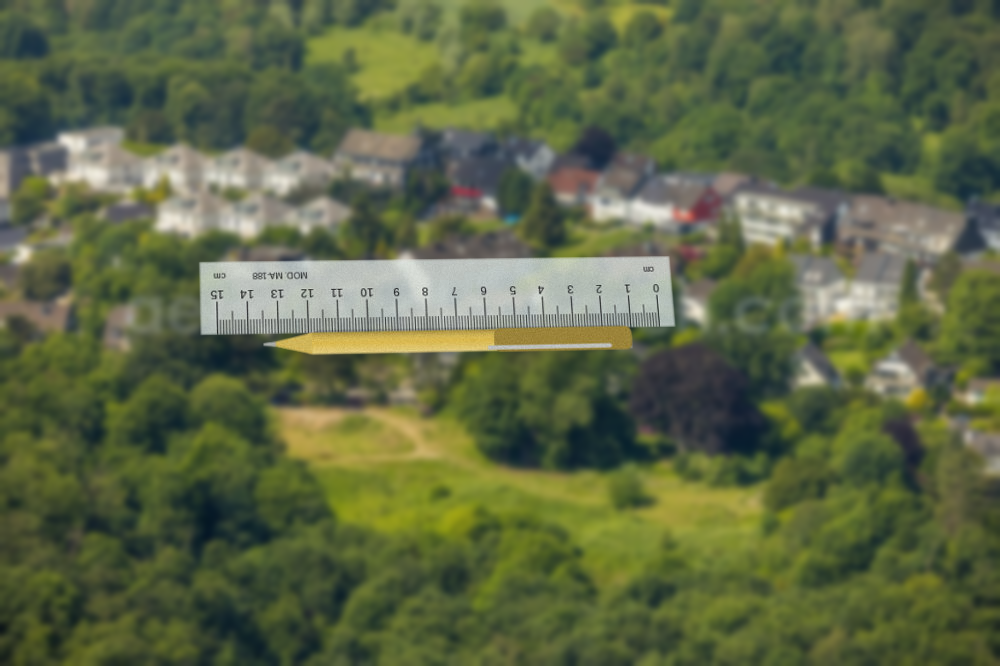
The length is {"value": 12.5, "unit": "cm"}
